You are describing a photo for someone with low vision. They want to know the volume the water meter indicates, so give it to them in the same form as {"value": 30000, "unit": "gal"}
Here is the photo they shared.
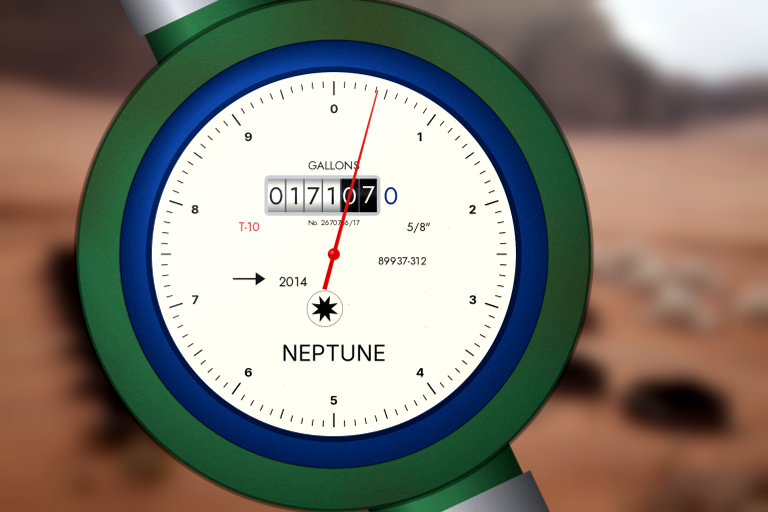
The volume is {"value": 171070.4, "unit": "gal"}
